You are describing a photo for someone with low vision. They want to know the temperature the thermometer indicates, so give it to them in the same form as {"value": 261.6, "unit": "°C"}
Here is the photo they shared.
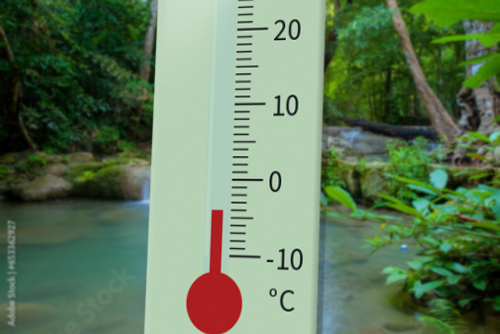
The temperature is {"value": -4, "unit": "°C"}
